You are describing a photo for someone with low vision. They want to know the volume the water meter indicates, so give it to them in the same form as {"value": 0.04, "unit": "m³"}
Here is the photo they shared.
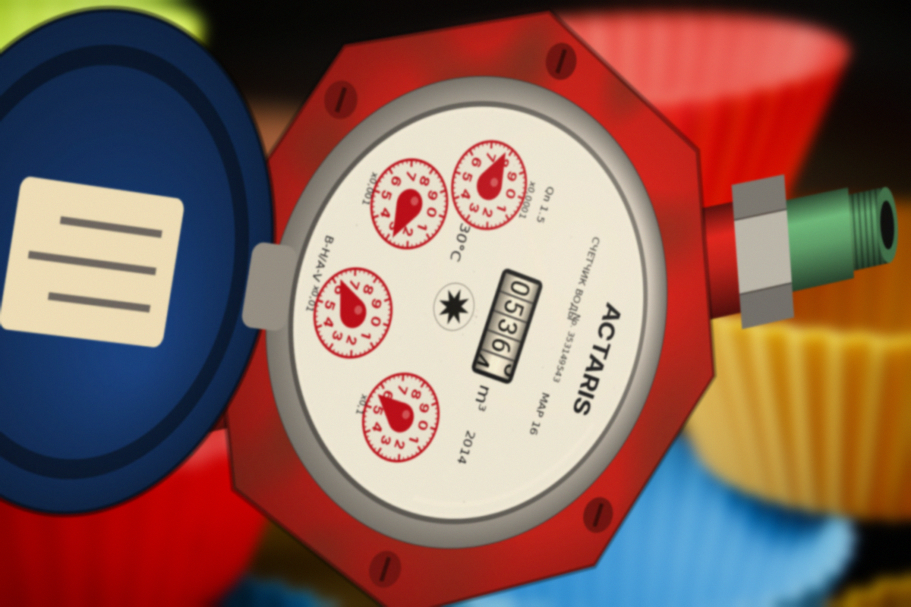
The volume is {"value": 5363.5627, "unit": "m³"}
